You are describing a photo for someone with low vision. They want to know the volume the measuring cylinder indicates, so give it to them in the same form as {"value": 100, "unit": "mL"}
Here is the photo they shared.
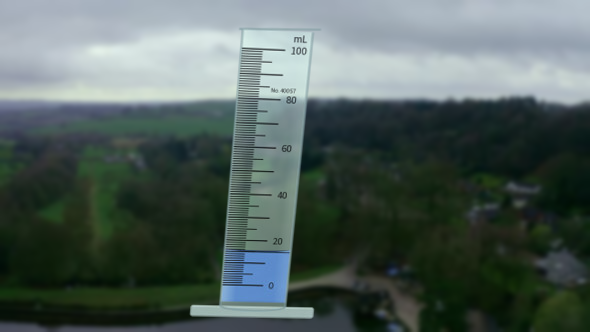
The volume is {"value": 15, "unit": "mL"}
